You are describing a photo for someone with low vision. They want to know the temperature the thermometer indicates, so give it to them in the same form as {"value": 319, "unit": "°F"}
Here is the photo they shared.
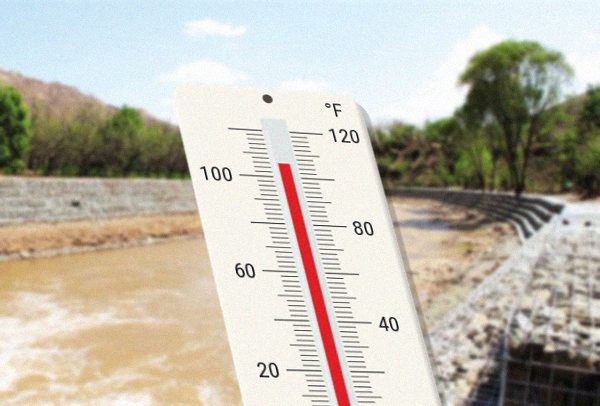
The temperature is {"value": 106, "unit": "°F"}
